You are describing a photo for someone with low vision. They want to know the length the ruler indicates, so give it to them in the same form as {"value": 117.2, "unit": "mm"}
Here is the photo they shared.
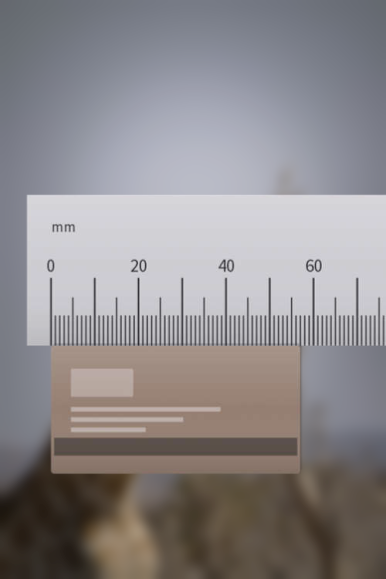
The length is {"value": 57, "unit": "mm"}
